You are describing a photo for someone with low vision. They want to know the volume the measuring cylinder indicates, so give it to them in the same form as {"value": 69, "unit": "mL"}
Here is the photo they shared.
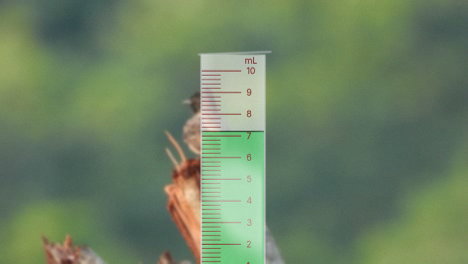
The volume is {"value": 7.2, "unit": "mL"}
